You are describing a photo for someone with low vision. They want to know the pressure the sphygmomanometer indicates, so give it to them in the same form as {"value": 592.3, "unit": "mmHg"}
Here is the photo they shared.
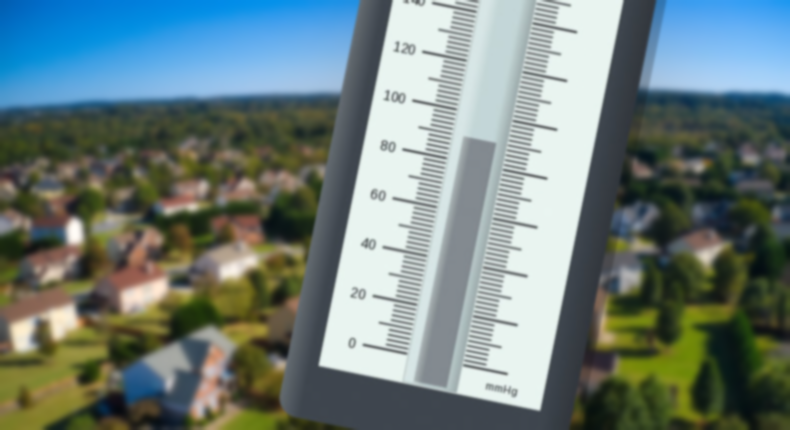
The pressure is {"value": 90, "unit": "mmHg"}
